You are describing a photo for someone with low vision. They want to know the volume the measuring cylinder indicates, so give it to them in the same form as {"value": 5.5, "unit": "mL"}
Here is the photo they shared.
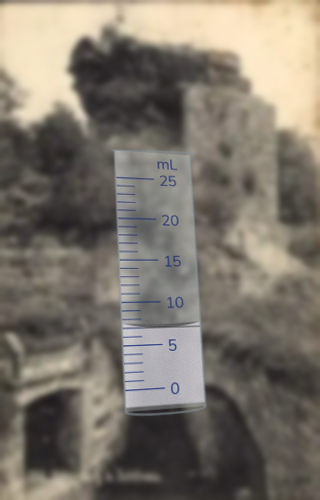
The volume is {"value": 7, "unit": "mL"}
